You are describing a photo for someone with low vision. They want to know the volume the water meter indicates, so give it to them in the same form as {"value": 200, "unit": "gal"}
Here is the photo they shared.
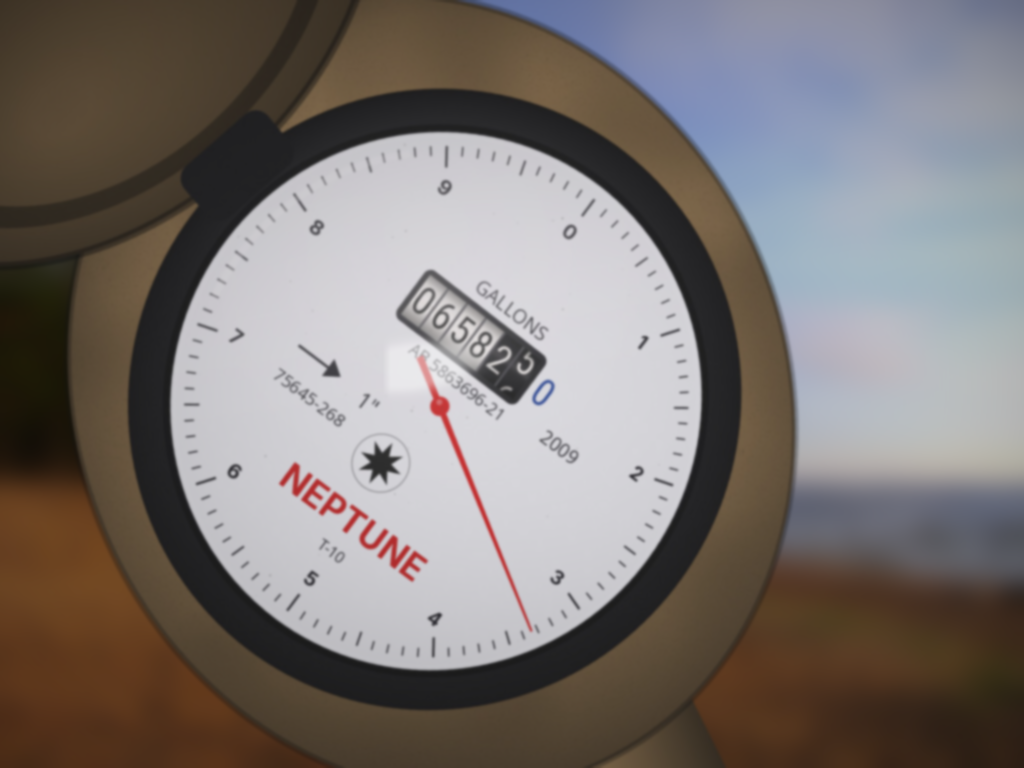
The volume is {"value": 658253.3, "unit": "gal"}
